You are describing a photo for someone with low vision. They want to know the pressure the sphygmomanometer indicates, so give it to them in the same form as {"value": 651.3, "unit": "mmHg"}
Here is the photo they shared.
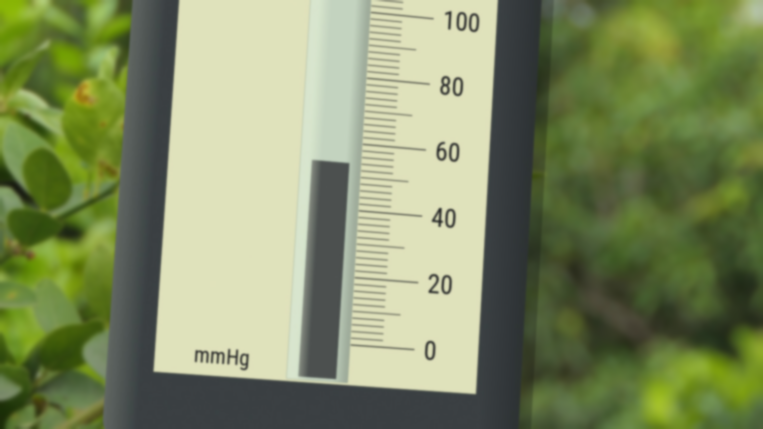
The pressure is {"value": 54, "unit": "mmHg"}
